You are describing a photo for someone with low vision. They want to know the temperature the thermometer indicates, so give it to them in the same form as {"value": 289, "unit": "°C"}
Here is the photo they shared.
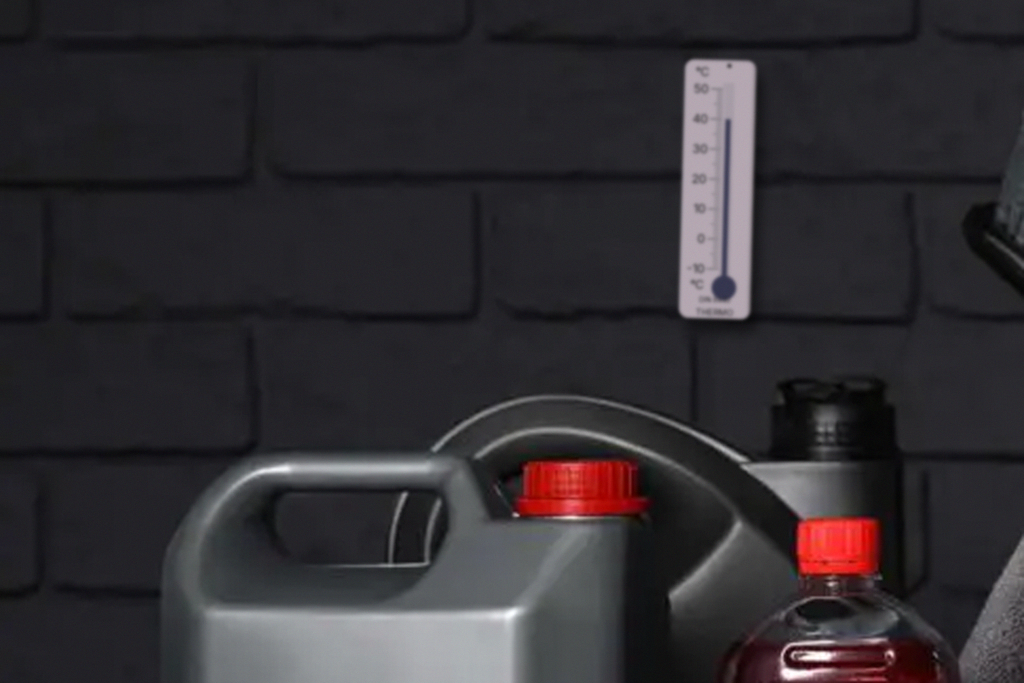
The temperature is {"value": 40, "unit": "°C"}
